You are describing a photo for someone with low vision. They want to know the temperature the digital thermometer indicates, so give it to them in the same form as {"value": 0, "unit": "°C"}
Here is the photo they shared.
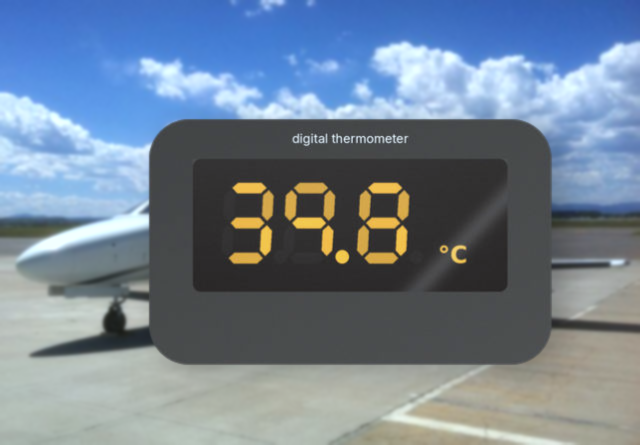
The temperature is {"value": 39.8, "unit": "°C"}
